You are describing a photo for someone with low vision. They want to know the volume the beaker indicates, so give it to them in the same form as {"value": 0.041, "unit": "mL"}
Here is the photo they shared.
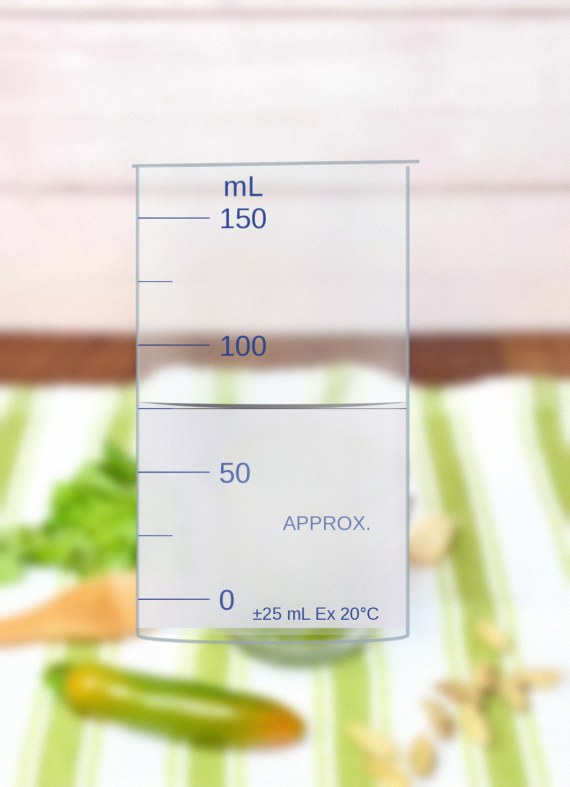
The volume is {"value": 75, "unit": "mL"}
